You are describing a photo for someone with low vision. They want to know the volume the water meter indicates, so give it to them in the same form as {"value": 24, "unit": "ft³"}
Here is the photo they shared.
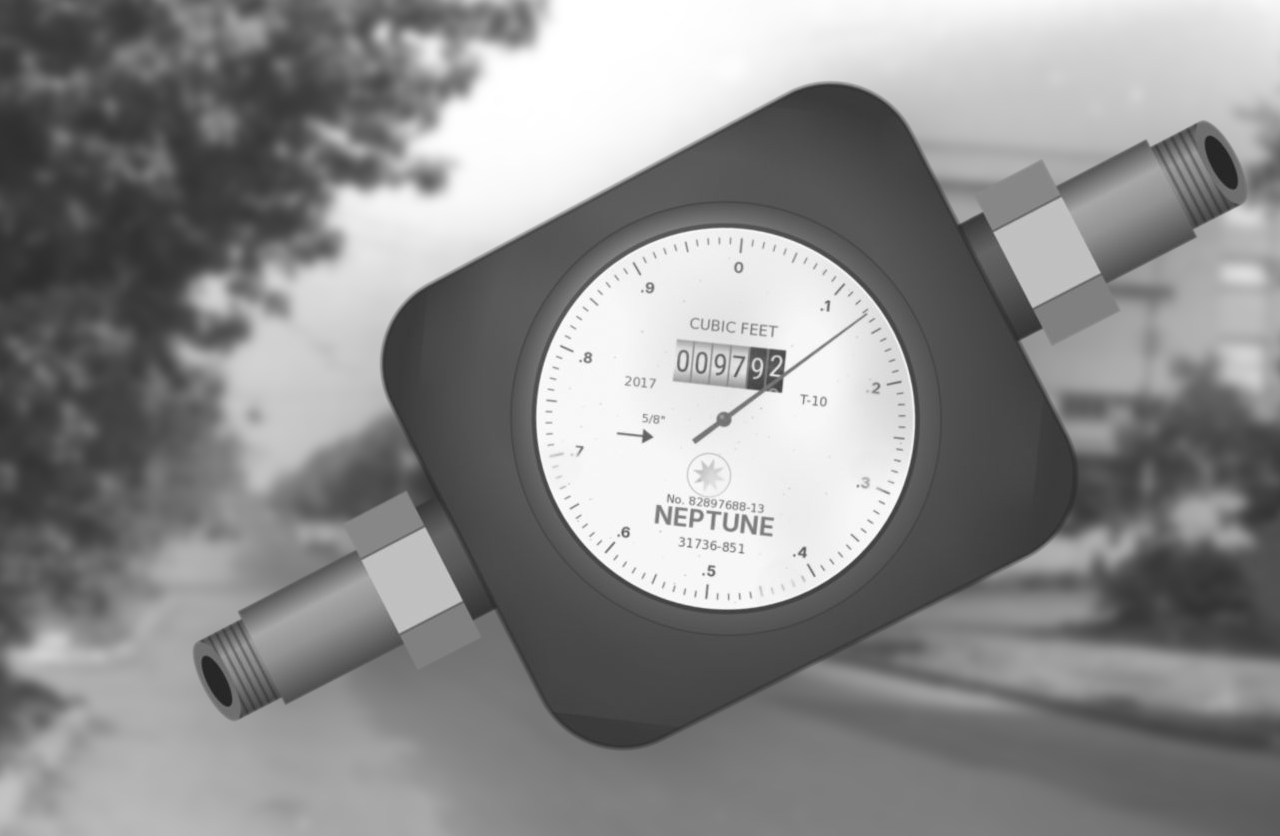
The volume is {"value": 9792.13, "unit": "ft³"}
